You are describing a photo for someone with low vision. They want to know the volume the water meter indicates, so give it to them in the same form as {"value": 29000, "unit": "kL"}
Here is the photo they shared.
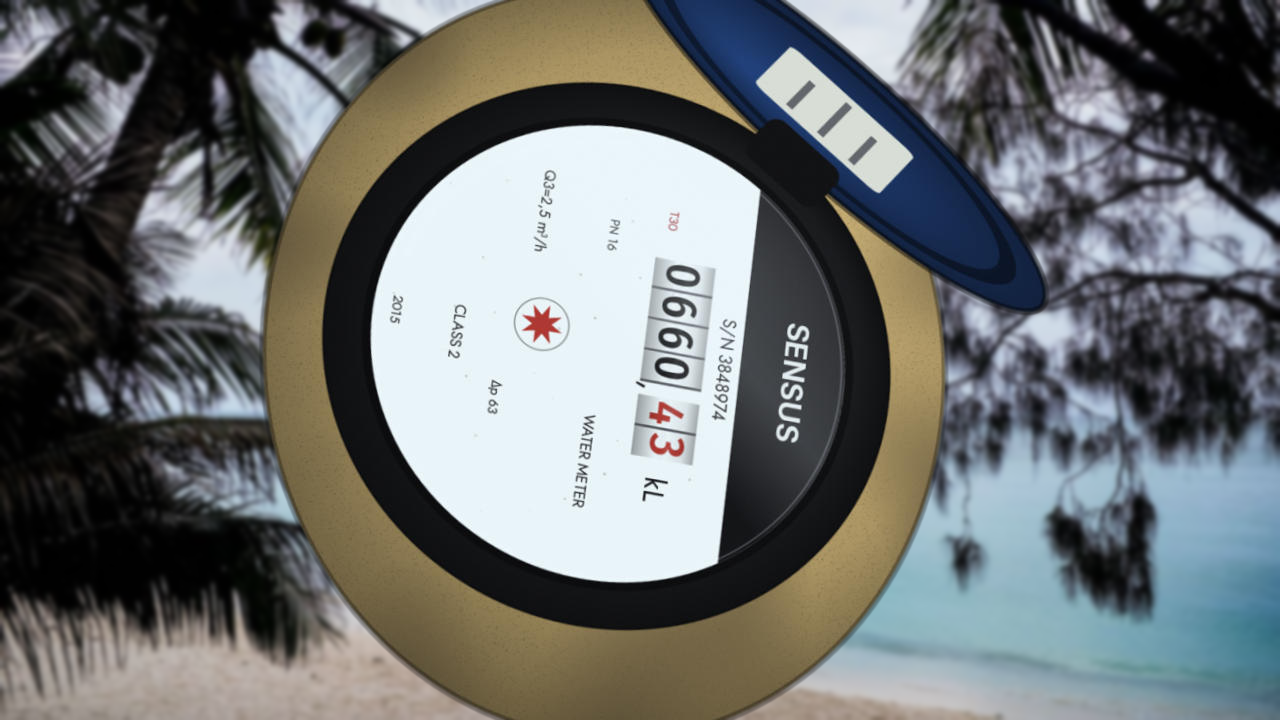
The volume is {"value": 660.43, "unit": "kL"}
